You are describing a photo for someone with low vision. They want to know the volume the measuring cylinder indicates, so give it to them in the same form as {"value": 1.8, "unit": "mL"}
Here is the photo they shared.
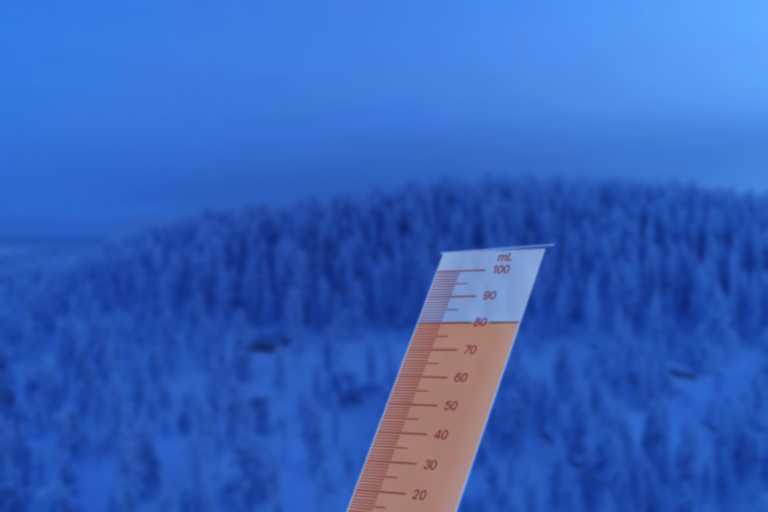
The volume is {"value": 80, "unit": "mL"}
